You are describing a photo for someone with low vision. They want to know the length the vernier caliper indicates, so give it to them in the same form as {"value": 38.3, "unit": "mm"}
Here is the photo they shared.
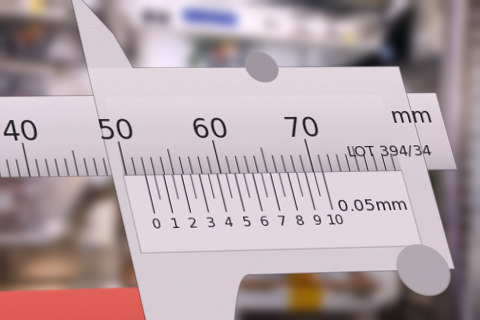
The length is {"value": 52.0, "unit": "mm"}
